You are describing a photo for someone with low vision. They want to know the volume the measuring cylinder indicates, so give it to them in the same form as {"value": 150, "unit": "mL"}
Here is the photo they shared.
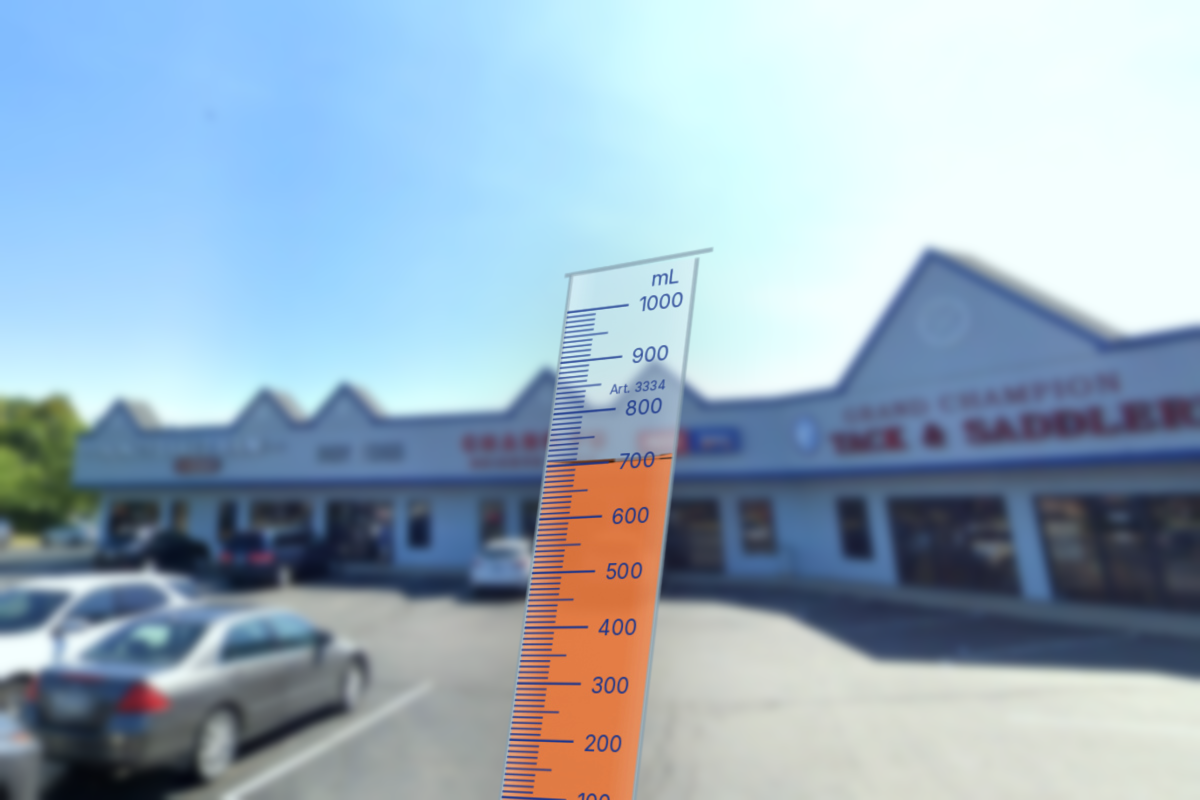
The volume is {"value": 700, "unit": "mL"}
